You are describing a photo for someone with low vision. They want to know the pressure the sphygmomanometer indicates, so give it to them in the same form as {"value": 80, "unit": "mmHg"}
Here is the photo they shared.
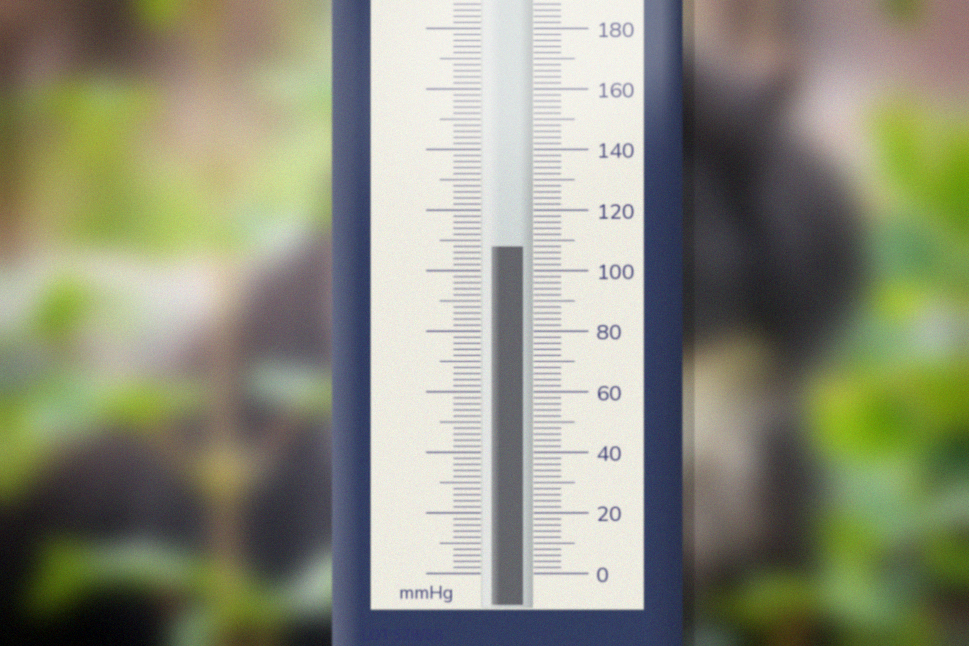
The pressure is {"value": 108, "unit": "mmHg"}
